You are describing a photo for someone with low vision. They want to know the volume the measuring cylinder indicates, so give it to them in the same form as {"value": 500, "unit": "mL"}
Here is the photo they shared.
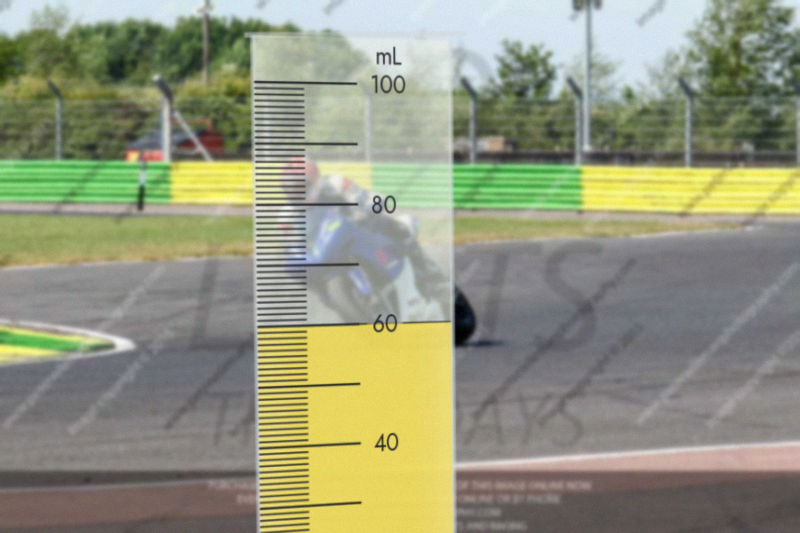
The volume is {"value": 60, "unit": "mL"}
